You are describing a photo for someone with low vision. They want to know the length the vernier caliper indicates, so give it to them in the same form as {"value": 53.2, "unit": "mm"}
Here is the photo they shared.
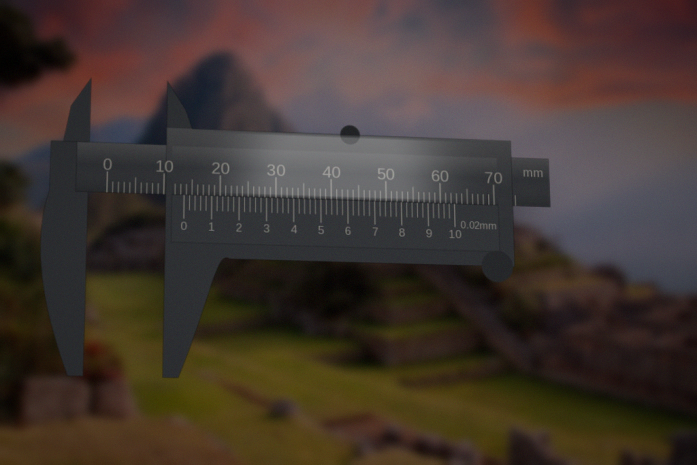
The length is {"value": 13.6, "unit": "mm"}
